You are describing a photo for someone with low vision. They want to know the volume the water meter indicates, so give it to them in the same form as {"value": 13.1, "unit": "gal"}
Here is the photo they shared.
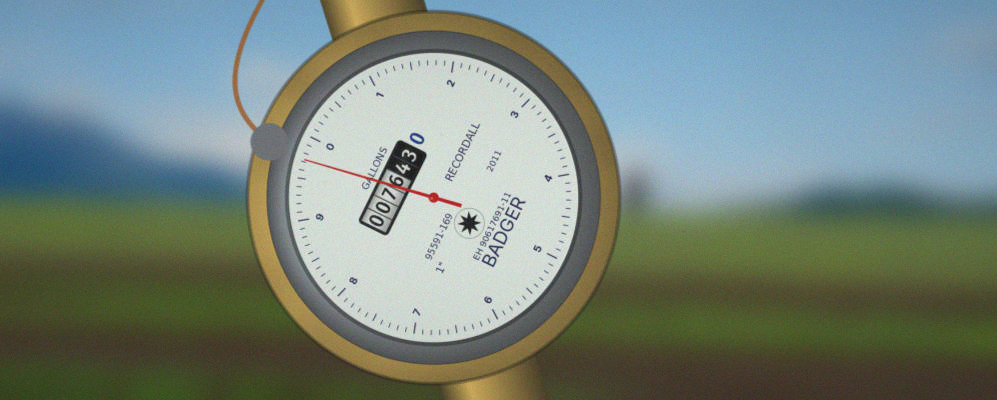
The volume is {"value": 76429.7, "unit": "gal"}
